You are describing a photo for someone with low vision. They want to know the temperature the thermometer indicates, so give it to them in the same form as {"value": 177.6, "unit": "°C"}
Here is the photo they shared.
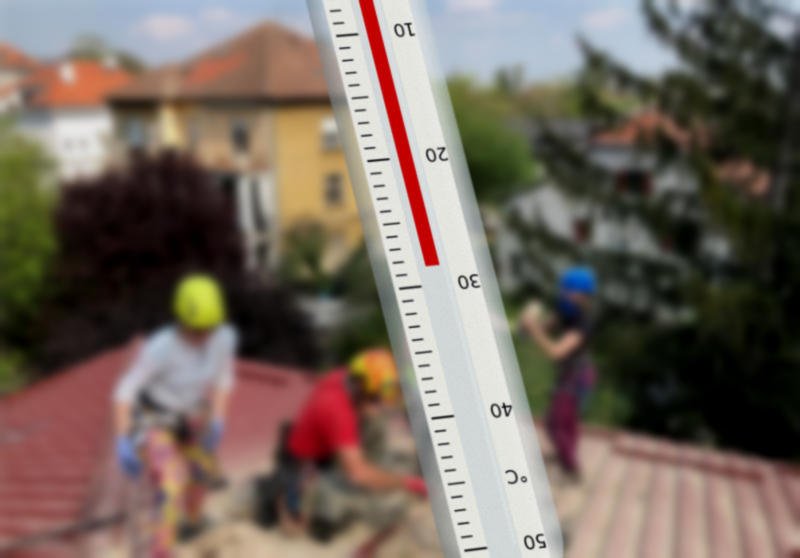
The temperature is {"value": 28.5, "unit": "°C"}
